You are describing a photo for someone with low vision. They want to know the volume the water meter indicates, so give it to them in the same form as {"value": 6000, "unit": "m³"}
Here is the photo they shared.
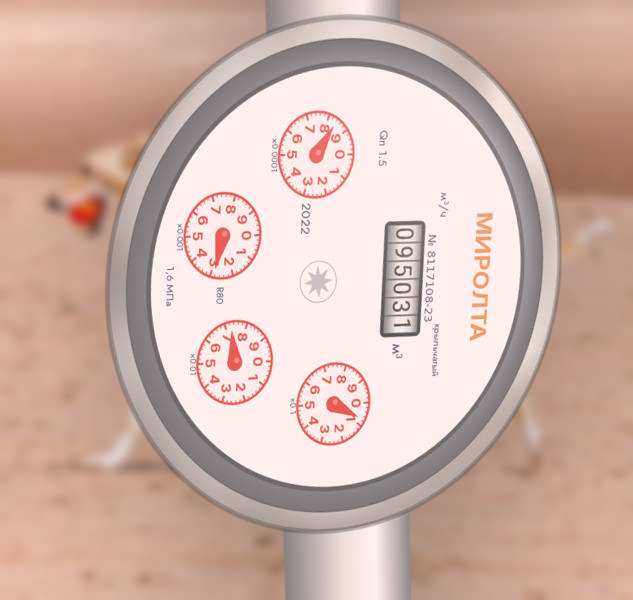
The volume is {"value": 95031.0728, "unit": "m³"}
